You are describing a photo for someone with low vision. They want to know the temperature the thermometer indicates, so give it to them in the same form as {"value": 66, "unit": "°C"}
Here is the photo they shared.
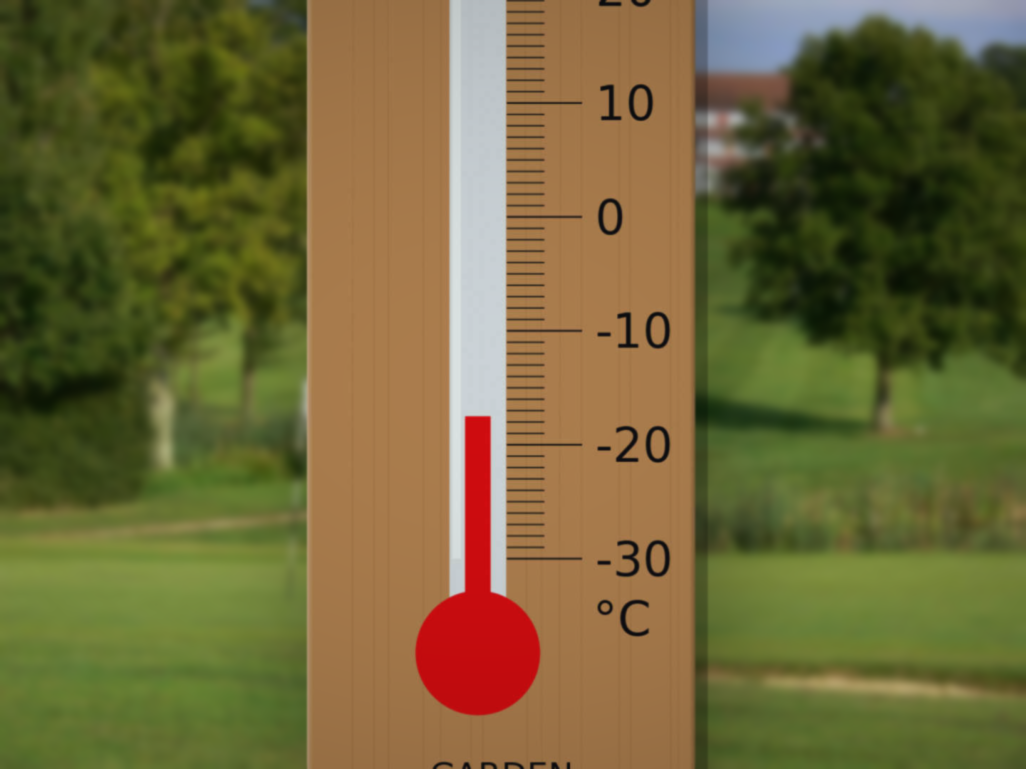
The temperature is {"value": -17.5, "unit": "°C"}
